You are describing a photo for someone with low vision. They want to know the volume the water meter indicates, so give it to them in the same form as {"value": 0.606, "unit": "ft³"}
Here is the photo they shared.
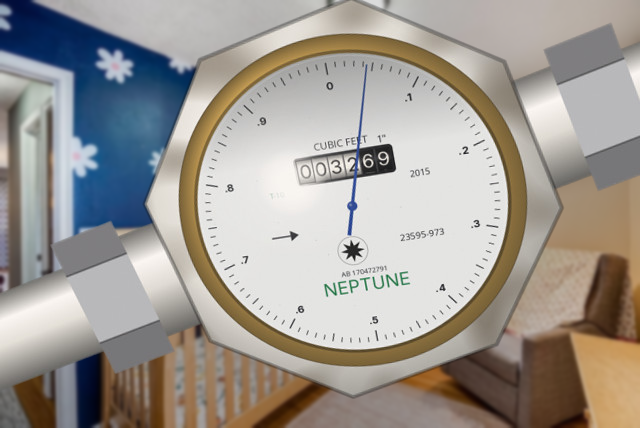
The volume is {"value": 3269.04, "unit": "ft³"}
